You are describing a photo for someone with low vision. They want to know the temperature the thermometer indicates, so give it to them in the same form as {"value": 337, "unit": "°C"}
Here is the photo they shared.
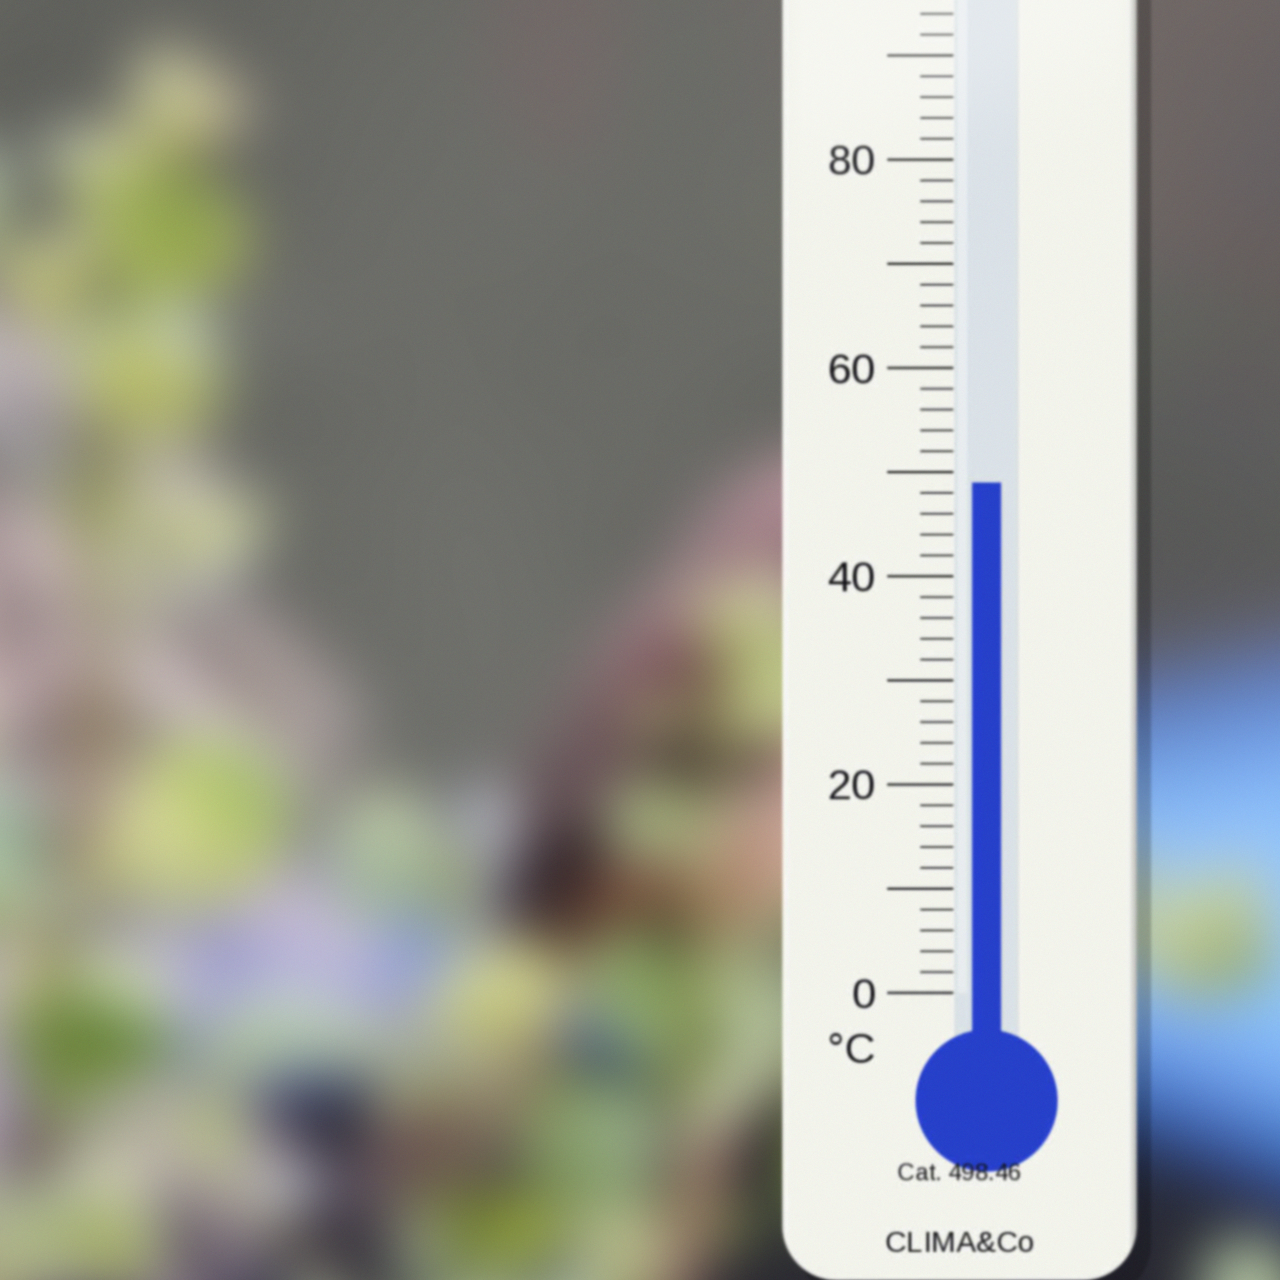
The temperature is {"value": 49, "unit": "°C"}
